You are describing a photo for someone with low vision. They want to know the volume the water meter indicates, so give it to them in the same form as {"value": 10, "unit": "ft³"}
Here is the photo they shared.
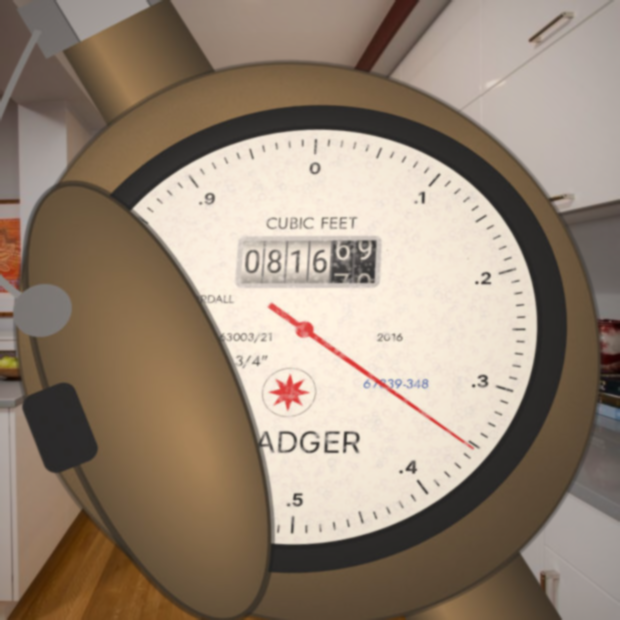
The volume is {"value": 81669.35, "unit": "ft³"}
